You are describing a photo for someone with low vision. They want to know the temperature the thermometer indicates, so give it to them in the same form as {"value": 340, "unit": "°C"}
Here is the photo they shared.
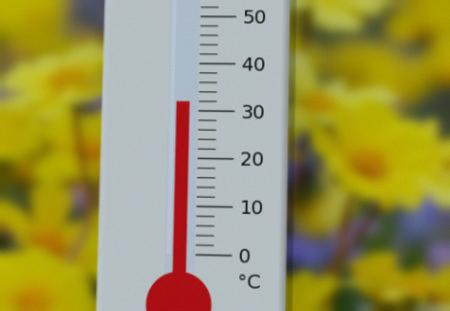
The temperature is {"value": 32, "unit": "°C"}
